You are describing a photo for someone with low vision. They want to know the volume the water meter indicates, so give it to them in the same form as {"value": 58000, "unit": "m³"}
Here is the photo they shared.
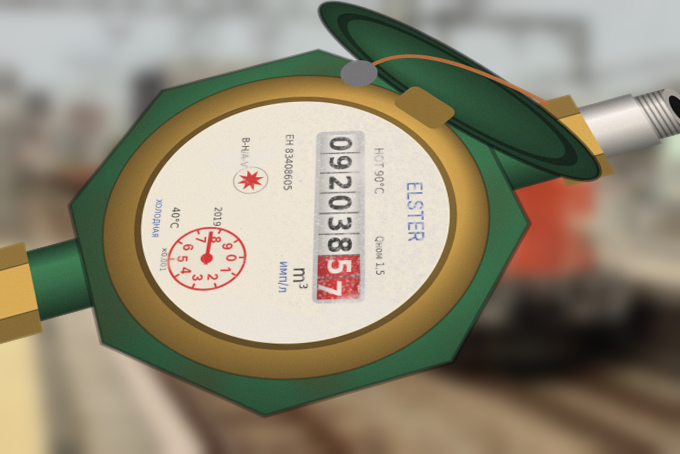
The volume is {"value": 92038.567, "unit": "m³"}
